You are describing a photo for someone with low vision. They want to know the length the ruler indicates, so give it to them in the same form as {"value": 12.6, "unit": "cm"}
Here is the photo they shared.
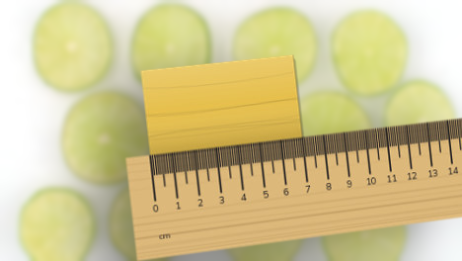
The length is {"value": 7, "unit": "cm"}
